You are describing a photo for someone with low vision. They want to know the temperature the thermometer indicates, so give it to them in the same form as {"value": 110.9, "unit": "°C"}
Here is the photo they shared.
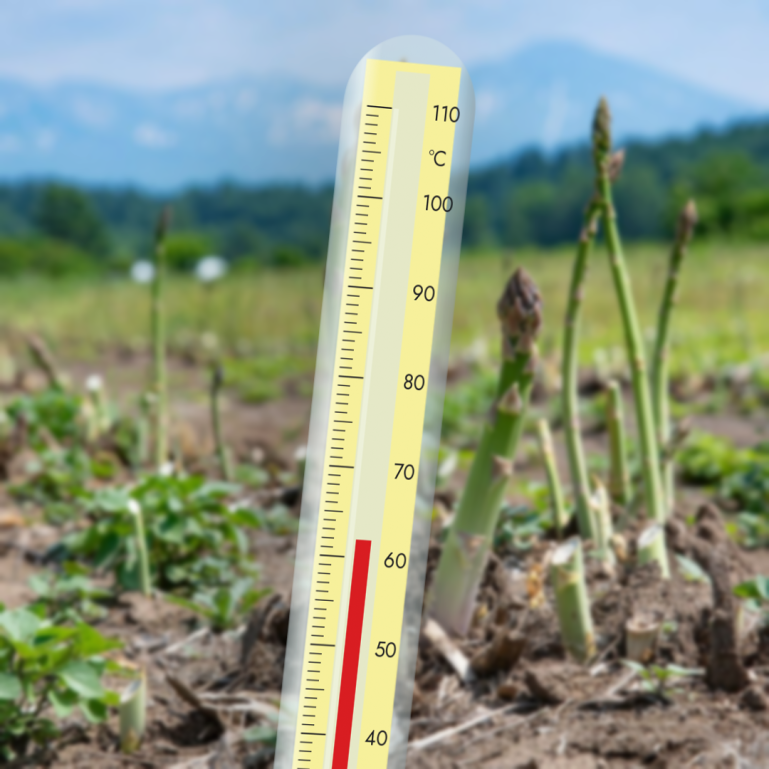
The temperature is {"value": 62, "unit": "°C"}
